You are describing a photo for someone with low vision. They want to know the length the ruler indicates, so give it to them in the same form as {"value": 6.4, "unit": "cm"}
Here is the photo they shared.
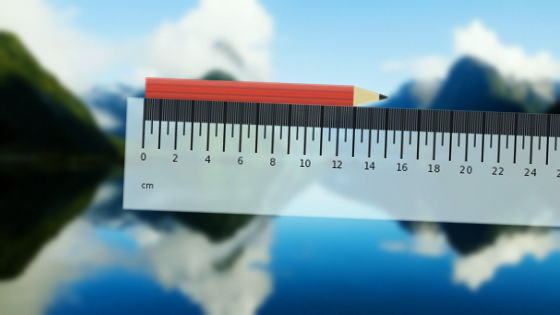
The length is {"value": 15, "unit": "cm"}
